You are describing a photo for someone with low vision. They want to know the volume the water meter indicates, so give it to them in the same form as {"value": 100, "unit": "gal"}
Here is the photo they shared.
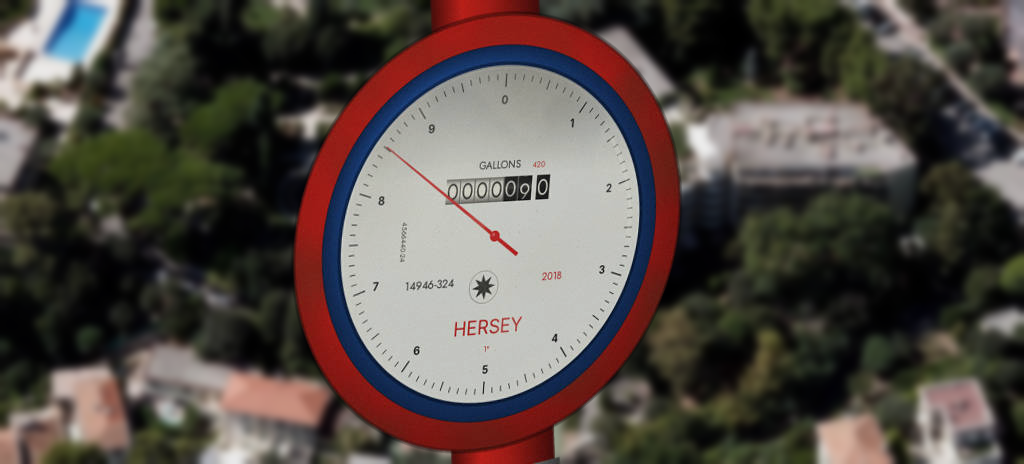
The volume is {"value": 88.5, "unit": "gal"}
